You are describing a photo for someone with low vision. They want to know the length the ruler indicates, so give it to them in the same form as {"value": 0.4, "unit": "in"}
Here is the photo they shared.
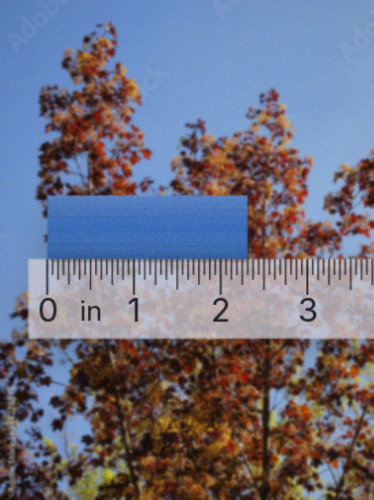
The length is {"value": 2.3125, "unit": "in"}
